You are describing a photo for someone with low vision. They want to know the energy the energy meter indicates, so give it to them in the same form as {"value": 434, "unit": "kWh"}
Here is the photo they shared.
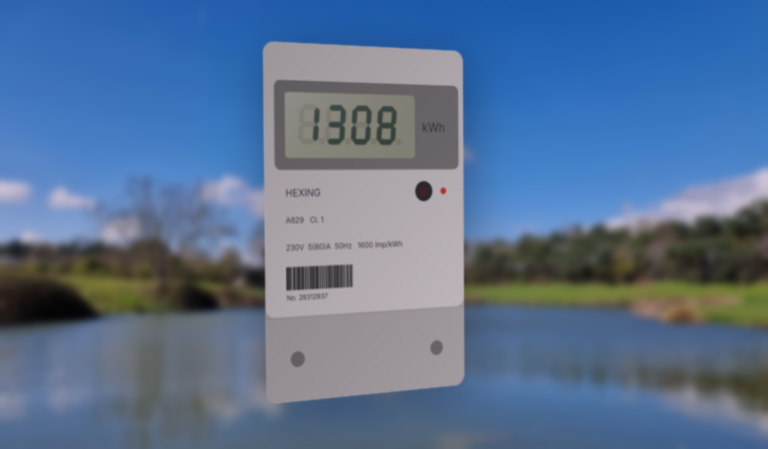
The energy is {"value": 1308, "unit": "kWh"}
